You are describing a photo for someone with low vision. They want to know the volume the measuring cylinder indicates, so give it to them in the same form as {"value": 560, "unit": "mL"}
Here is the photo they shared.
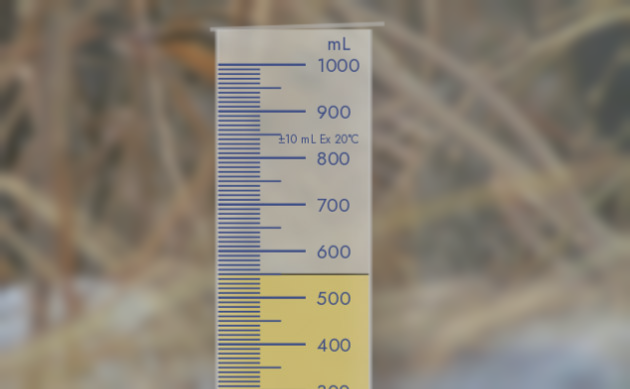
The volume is {"value": 550, "unit": "mL"}
